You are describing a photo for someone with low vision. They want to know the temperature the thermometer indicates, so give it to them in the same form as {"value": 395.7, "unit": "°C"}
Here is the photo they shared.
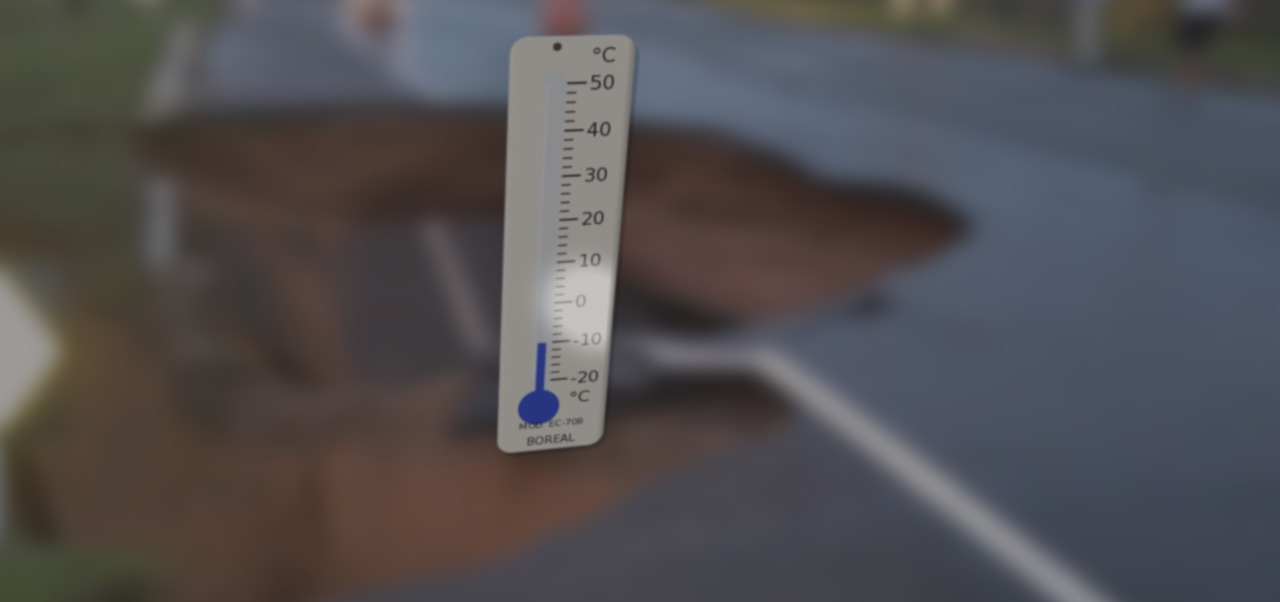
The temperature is {"value": -10, "unit": "°C"}
